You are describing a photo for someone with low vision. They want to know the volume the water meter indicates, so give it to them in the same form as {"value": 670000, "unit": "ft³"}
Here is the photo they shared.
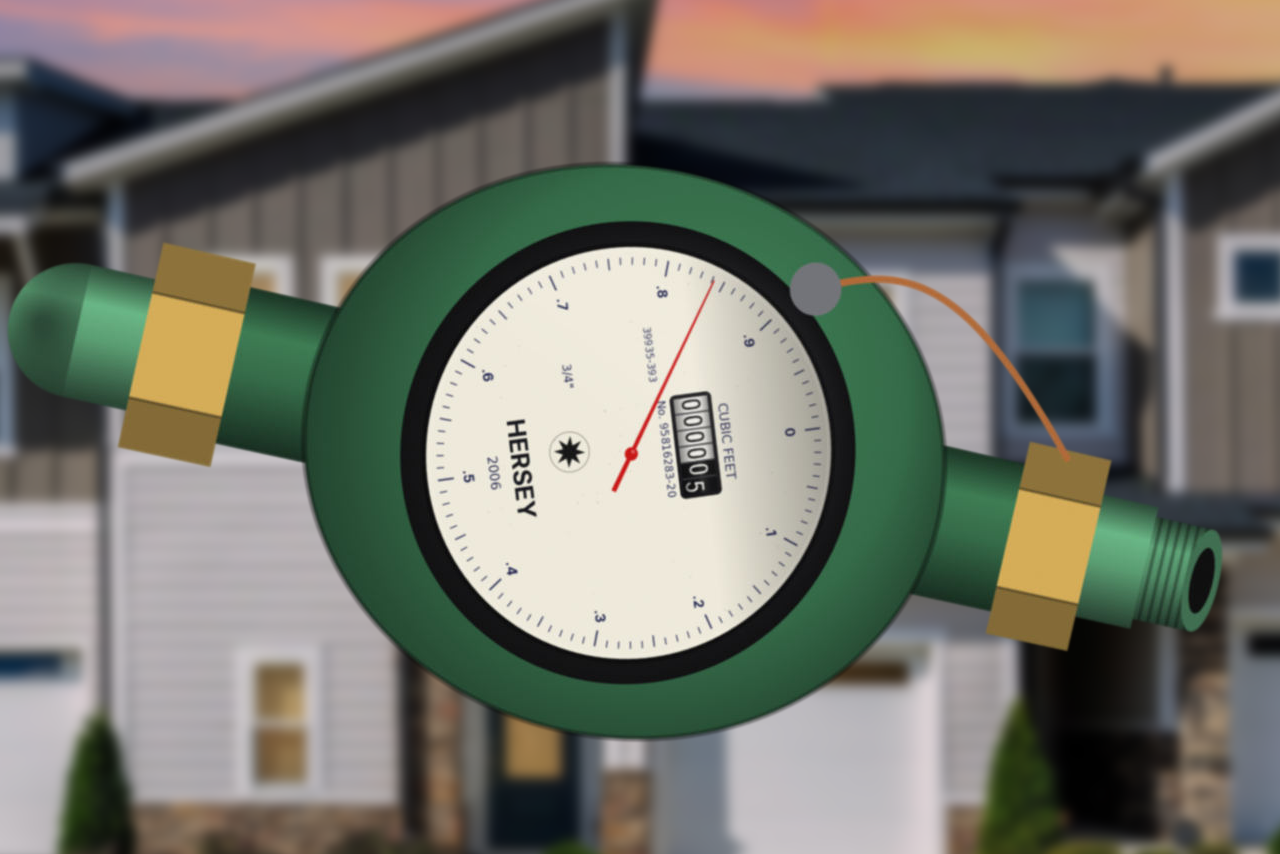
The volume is {"value": 4.84, "unit": "ft³"}
